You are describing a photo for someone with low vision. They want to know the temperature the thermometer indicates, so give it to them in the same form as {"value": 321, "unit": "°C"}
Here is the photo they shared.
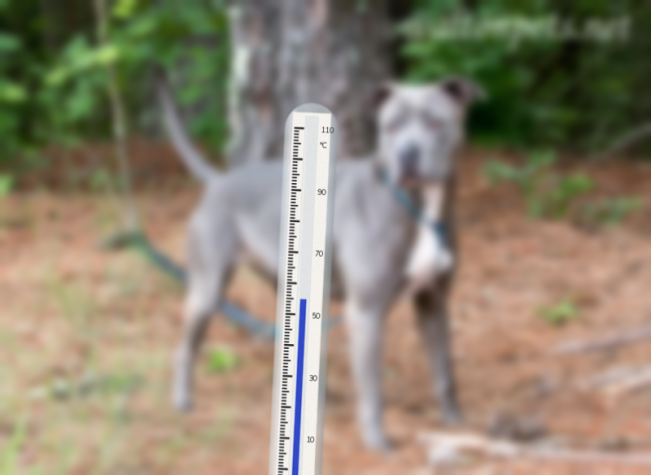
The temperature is {"value": 55, "unit": "°C"}
